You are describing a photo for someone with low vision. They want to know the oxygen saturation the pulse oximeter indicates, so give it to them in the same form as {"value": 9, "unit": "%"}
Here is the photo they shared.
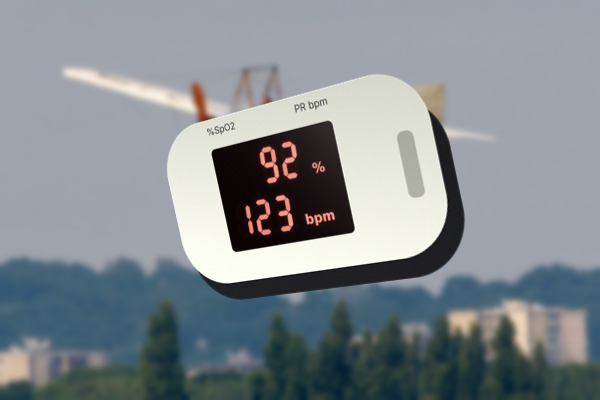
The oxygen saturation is {"value": 92, "unit": "%"}
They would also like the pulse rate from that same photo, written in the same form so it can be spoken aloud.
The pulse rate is {"value": 123, "unit": "bpm"}
